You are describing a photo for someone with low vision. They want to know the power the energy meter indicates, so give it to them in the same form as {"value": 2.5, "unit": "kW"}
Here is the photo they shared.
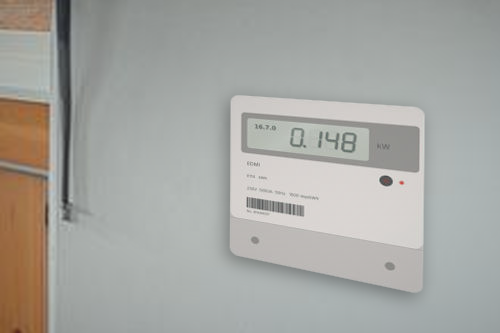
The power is {"value": 0.148, "unit": "kW"}
